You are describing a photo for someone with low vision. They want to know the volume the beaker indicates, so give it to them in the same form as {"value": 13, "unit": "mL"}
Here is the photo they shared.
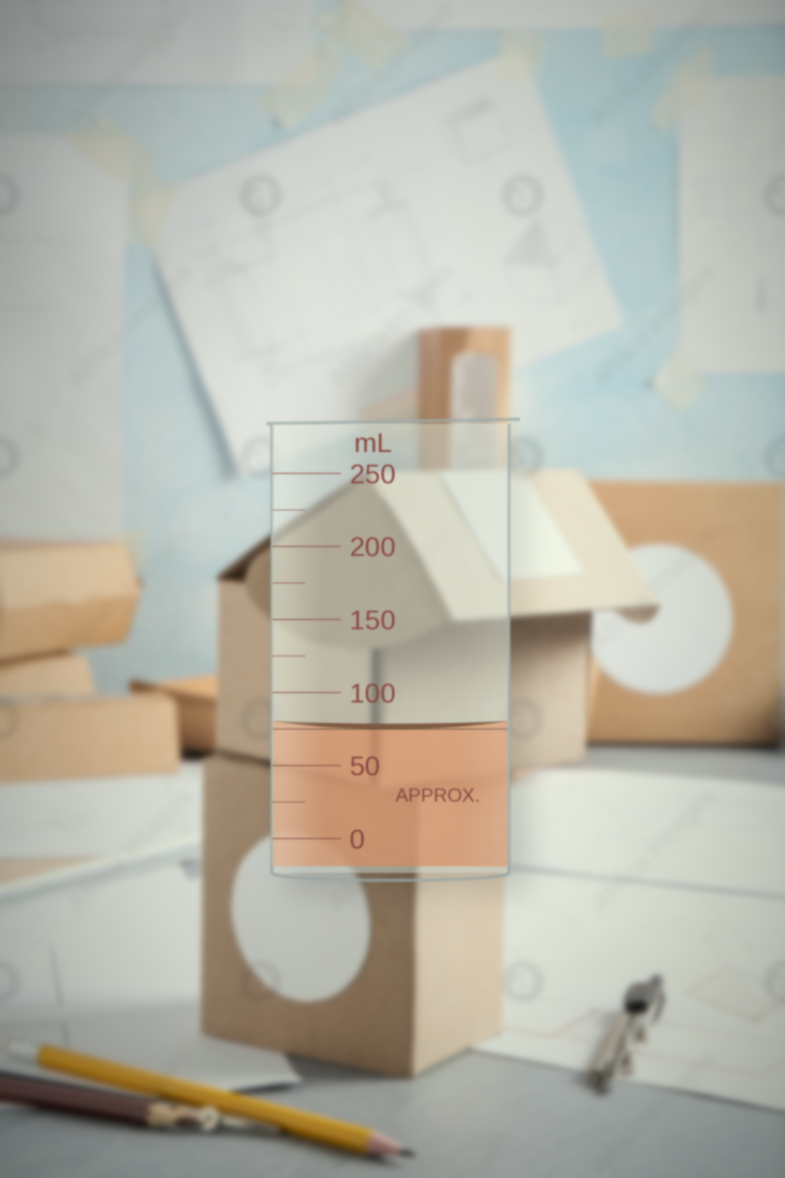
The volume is {"value": 75, "unit": "mL"}
